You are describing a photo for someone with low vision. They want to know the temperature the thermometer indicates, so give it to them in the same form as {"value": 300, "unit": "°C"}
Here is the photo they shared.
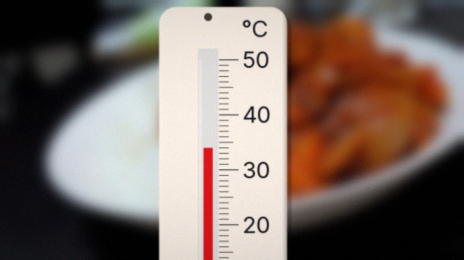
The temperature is {"value": 34, "unit": "°C"}
